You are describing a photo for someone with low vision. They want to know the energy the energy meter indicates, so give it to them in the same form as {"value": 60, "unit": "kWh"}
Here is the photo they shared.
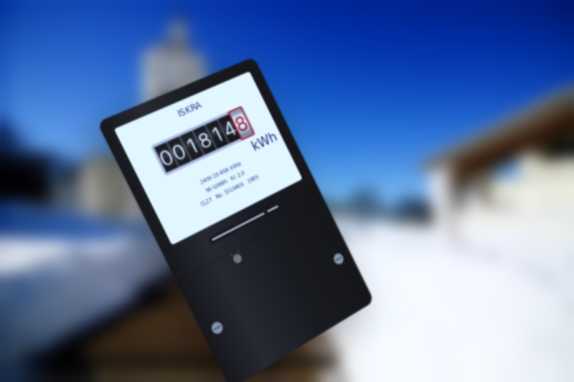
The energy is {"value": 1814.8, "unit": "kWh"}
